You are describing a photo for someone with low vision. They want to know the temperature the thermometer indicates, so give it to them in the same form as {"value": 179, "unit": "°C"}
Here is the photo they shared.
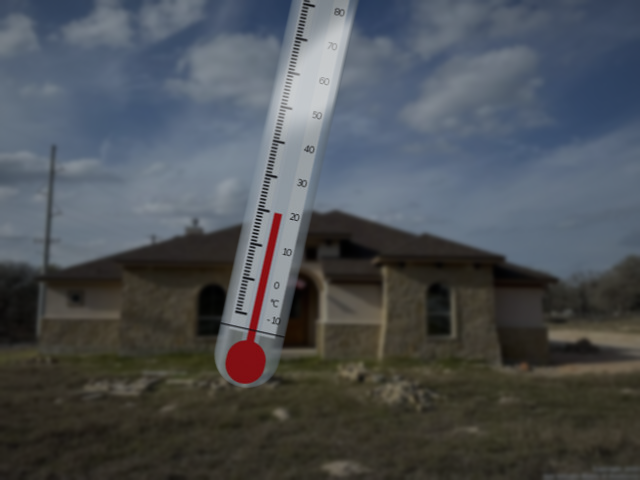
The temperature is {"value": 20, "unit": "°C"}
